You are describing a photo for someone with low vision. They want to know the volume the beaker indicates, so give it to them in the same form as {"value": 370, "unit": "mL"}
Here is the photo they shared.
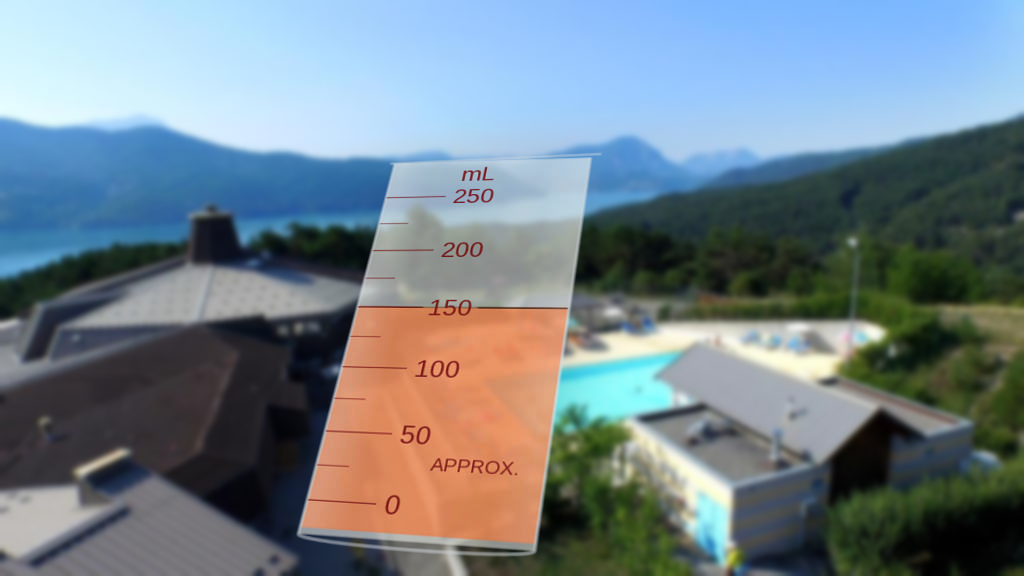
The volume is {"value": 150, "unit": "mL"}
